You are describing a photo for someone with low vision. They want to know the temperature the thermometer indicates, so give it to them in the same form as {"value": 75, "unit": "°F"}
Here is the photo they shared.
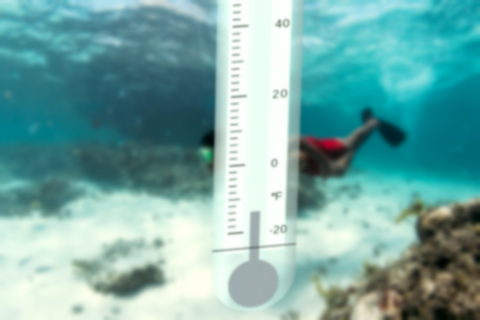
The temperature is {"value": -14, "unit": "°F"}
